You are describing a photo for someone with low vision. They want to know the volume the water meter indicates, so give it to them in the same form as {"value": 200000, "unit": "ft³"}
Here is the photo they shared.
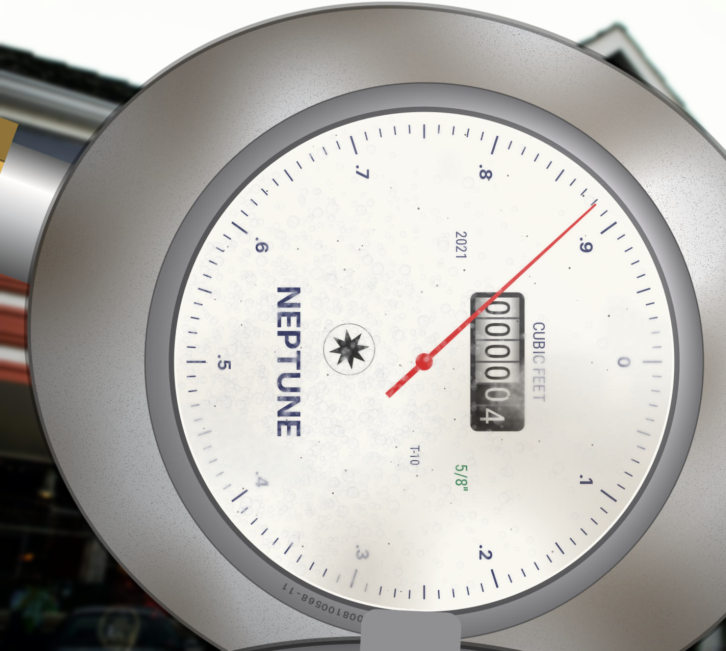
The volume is {"value": 3.88, "unit": "ft³"}
